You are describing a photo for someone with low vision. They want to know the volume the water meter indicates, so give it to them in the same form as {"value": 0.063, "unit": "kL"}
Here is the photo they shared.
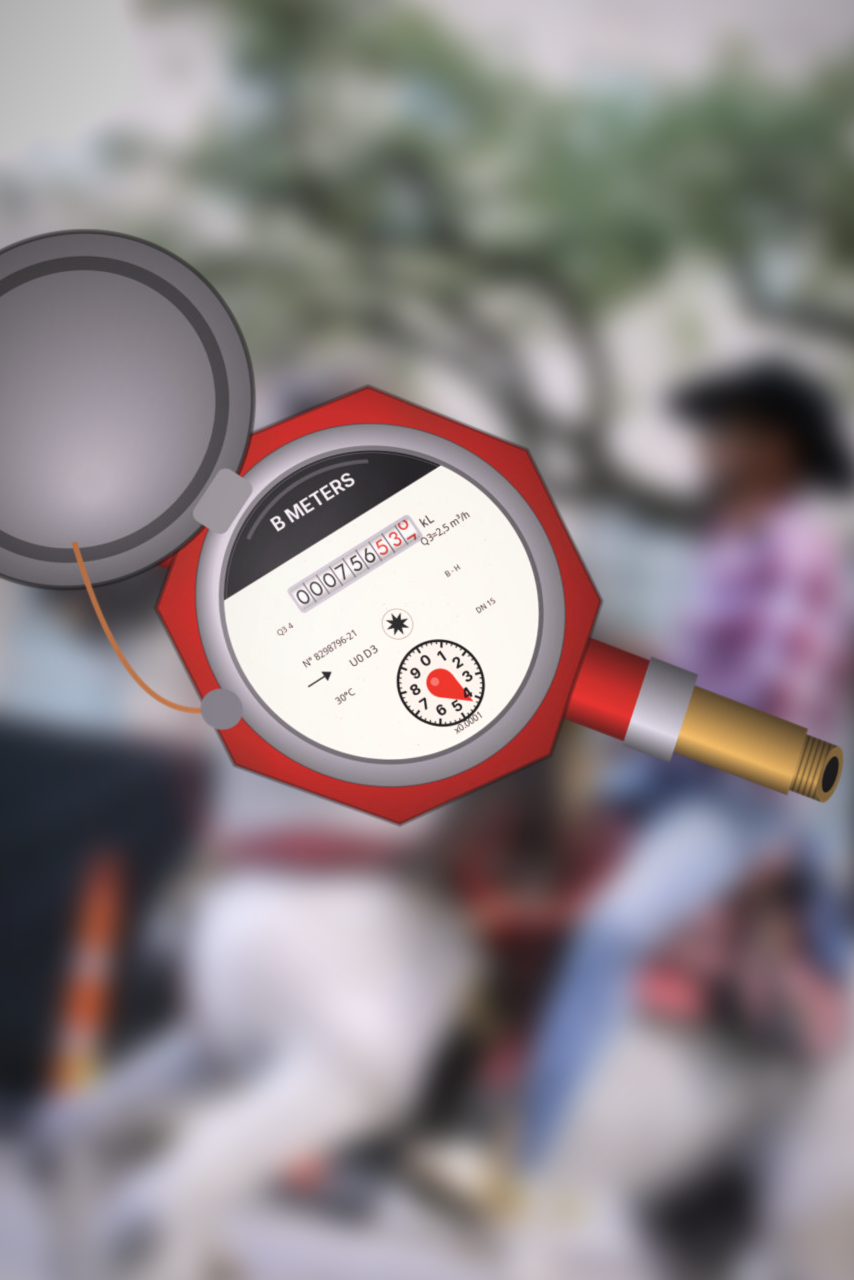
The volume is {"value": 756.5364, "unit": "kL"}
